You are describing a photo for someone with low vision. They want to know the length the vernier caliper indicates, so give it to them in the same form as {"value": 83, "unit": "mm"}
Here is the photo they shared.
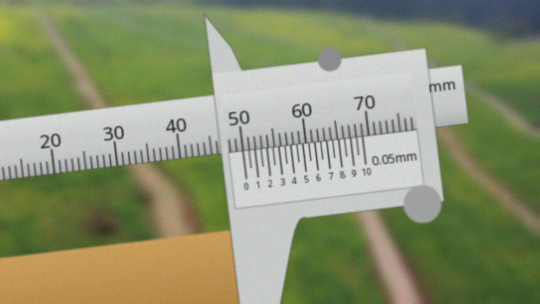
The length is {"value": 50.0, "unit": "mm"}
